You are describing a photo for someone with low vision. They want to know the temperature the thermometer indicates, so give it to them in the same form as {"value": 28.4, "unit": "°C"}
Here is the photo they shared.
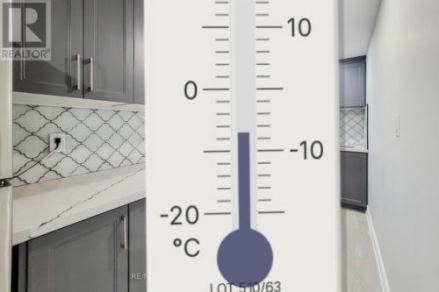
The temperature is {"value": -7, "unit": "°C"}
